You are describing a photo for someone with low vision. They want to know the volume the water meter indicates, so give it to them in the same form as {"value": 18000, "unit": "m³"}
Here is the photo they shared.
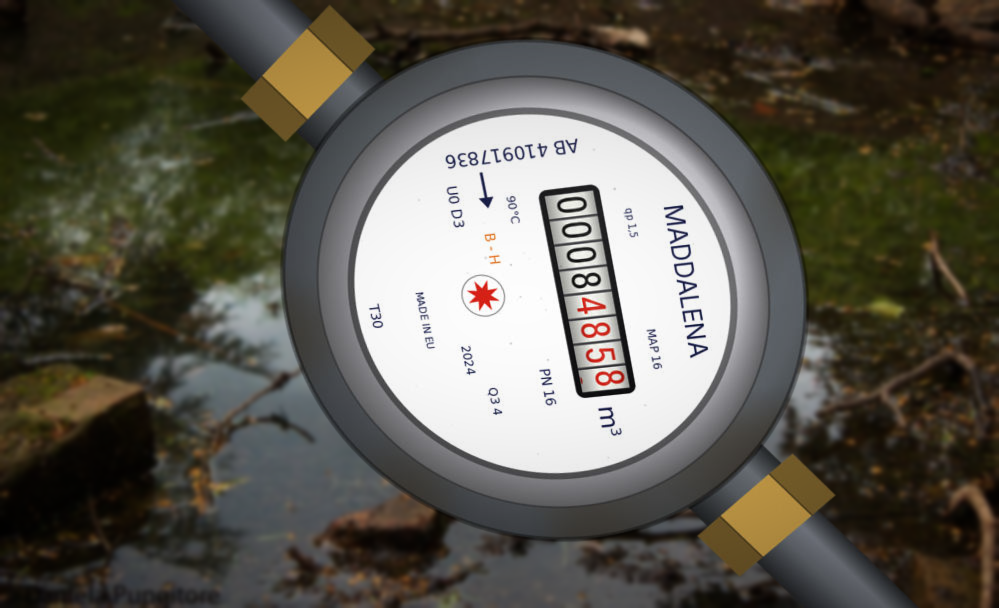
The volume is {"value": 8.4858, "unit": "m³"}
